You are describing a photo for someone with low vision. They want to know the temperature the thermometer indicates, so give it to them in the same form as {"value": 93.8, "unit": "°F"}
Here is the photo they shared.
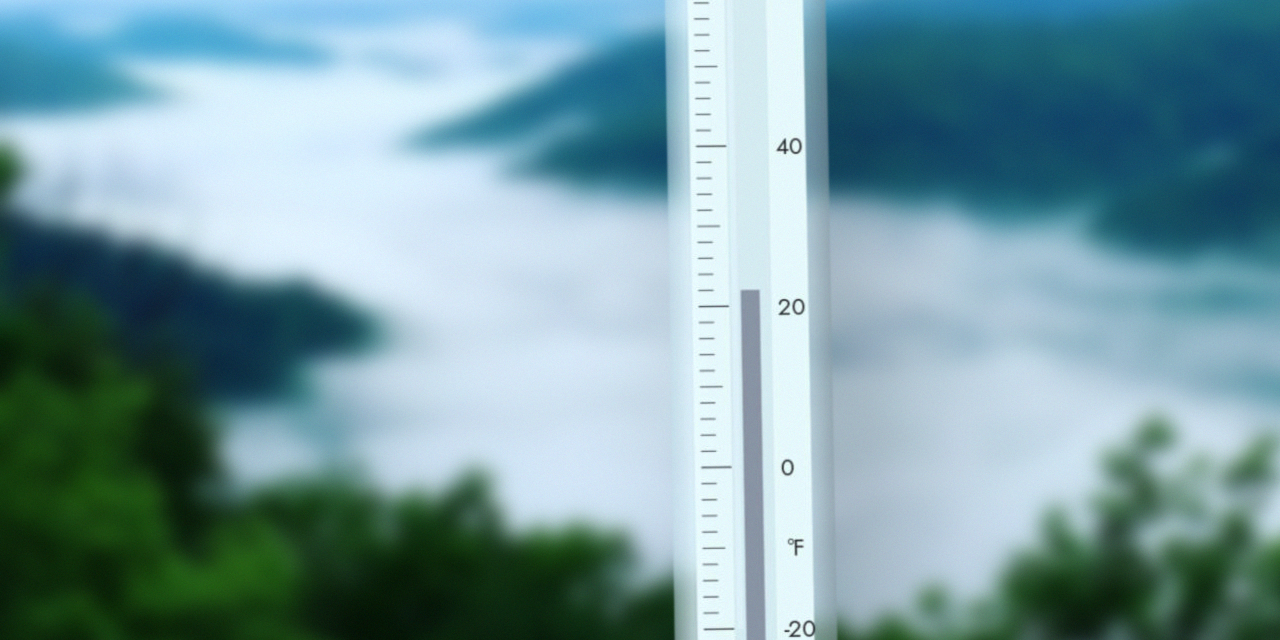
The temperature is {"value": 22, "unit": "°F"}
